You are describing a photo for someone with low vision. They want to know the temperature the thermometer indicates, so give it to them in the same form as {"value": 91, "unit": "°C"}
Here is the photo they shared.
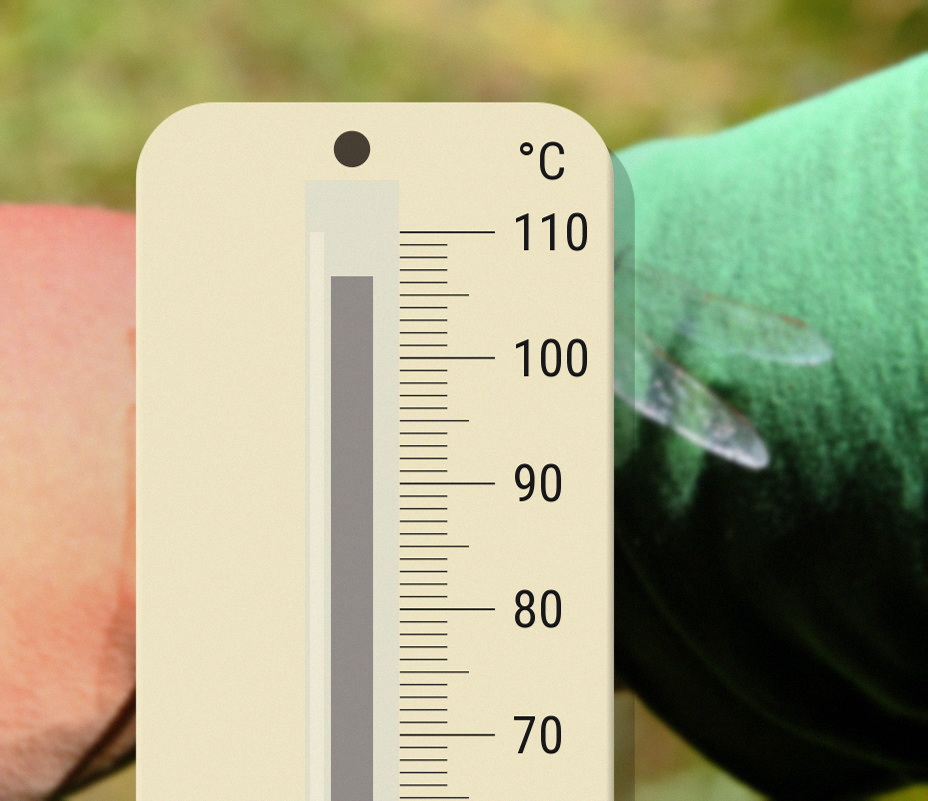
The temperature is {"value": 106.5, "unit": "°C"}
